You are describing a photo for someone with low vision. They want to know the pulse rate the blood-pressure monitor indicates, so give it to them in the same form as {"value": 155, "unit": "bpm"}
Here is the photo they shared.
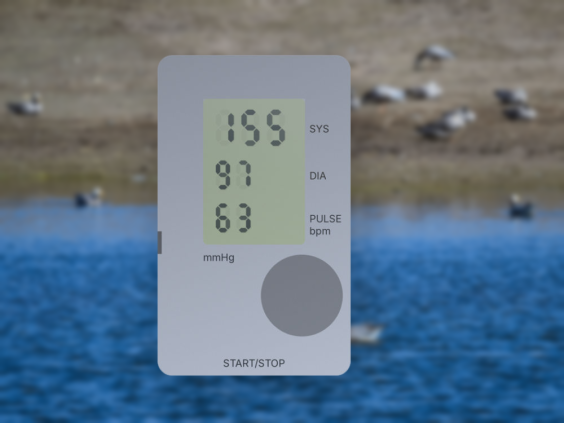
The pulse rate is {"value": 63, "unit": "bpm"}
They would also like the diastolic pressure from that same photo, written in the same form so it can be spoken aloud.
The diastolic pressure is {"value": 97, "unit": "mmHg"}
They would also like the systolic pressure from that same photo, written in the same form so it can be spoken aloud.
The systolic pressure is {"value": 155, "unit": "mmHg"}
